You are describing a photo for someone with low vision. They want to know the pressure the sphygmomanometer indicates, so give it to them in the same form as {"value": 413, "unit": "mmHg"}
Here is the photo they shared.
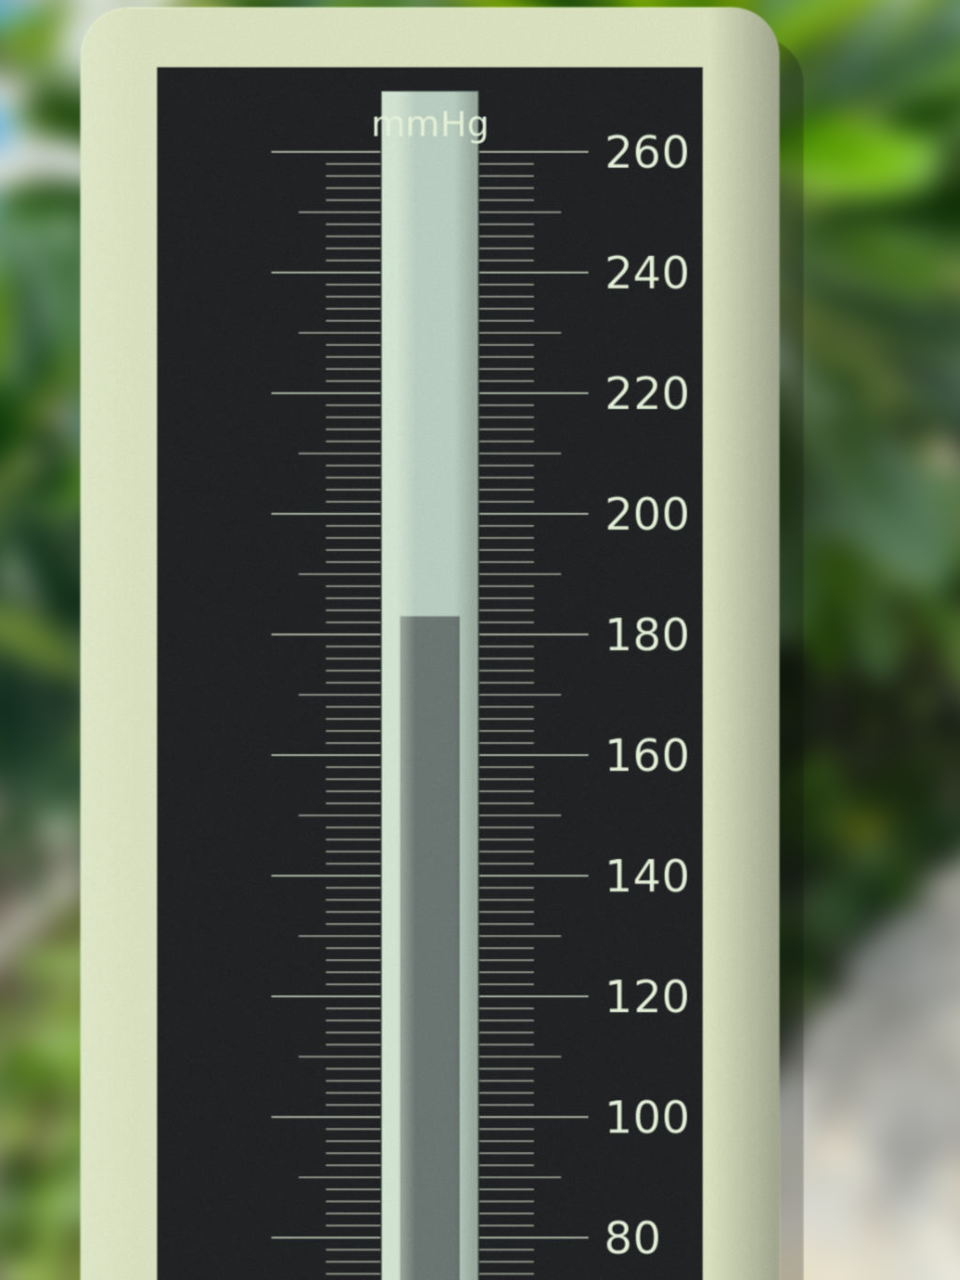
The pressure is {"value": 183, "unit": "mmHg"}
